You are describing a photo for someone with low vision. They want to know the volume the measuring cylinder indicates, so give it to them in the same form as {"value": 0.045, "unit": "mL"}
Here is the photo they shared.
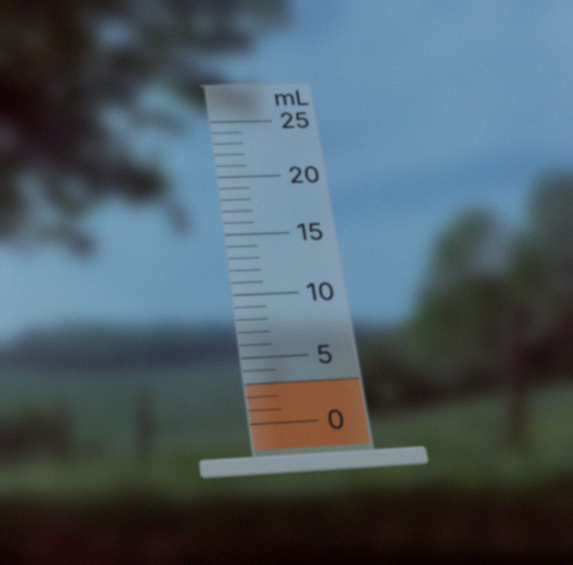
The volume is {"value": 3, "unit": "mL"}
